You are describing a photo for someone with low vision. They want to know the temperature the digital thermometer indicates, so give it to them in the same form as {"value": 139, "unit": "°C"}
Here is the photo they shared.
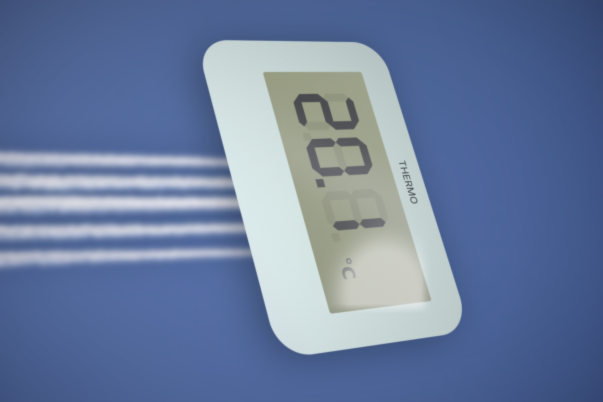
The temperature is {"value": 20.1, "unit": "°C"}
